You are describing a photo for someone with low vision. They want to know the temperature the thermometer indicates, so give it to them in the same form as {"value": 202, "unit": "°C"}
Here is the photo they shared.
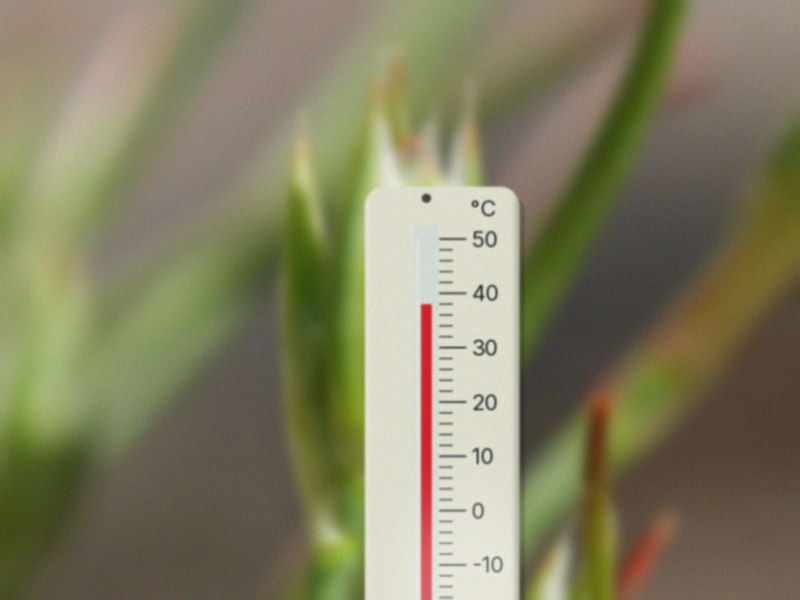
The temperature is {"value": 38, "unit": "°C"}
